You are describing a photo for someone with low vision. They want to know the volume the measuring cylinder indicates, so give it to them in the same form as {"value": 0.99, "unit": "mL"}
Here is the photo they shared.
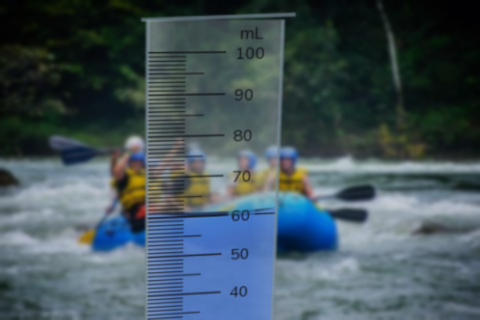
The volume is {"value": 60, "unit": "mL"}
